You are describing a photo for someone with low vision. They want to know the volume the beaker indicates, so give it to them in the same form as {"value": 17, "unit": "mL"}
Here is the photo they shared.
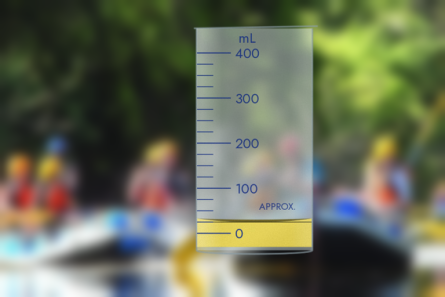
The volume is {"value": 25, "unit": "mL"}
